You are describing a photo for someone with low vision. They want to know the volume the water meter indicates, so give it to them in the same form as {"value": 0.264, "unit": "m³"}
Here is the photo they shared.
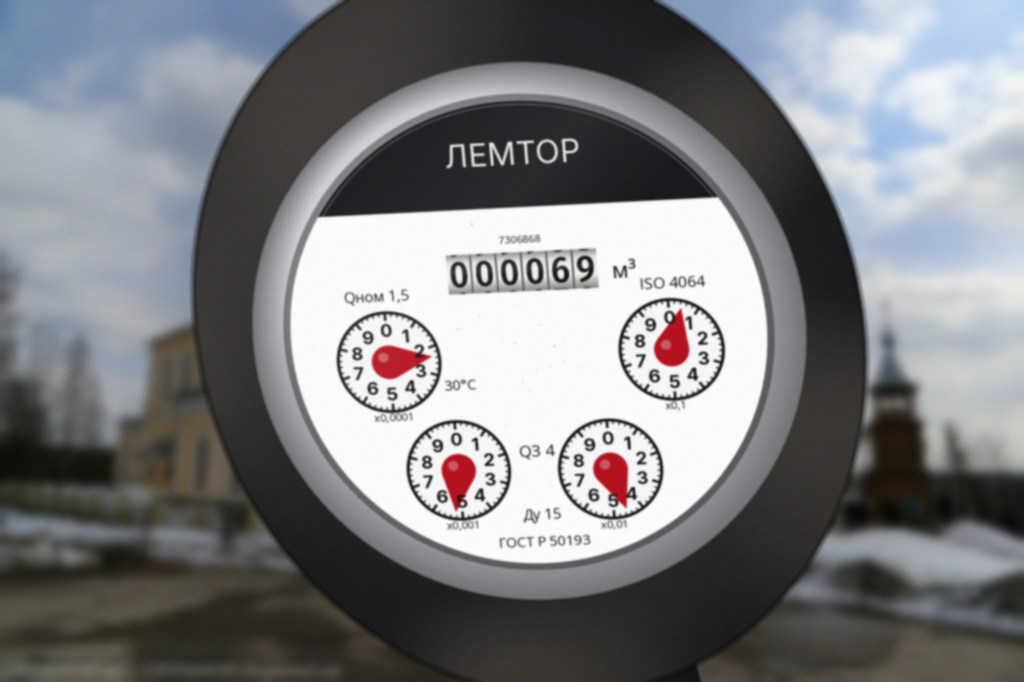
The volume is {"value": 69.0452, "unit": "m³"}
